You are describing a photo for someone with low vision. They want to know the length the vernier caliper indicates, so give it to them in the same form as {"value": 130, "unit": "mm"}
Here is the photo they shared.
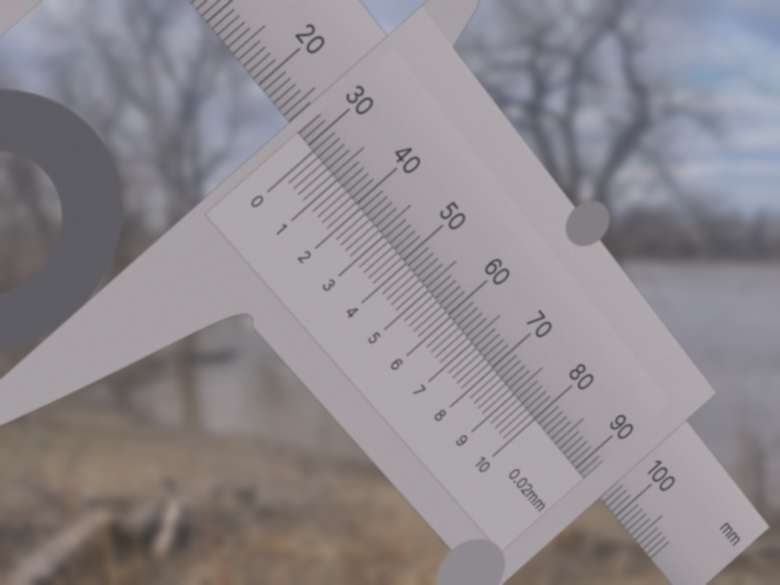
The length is {"value": 31.0, "unit": "mm"}
